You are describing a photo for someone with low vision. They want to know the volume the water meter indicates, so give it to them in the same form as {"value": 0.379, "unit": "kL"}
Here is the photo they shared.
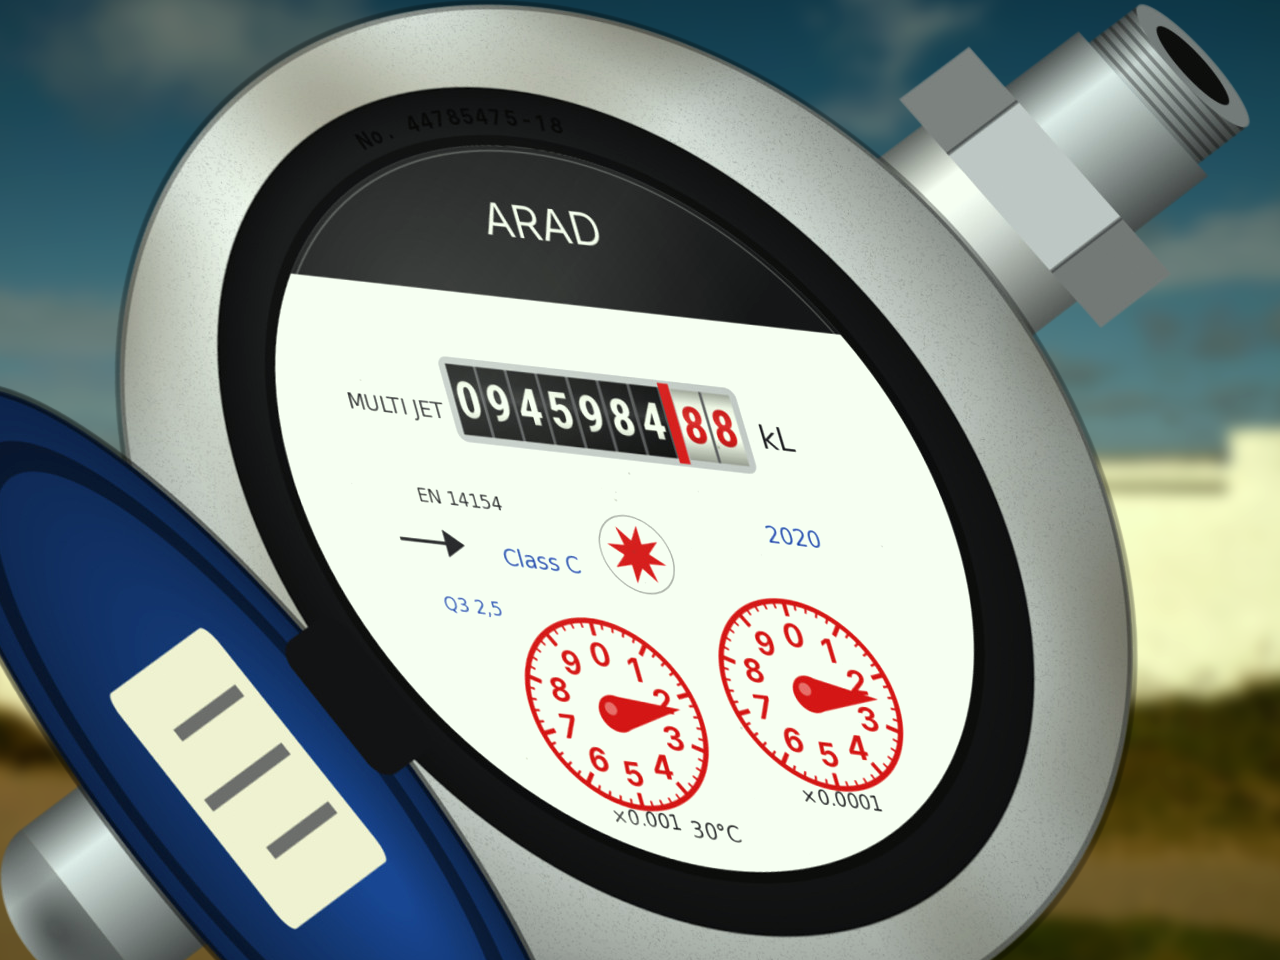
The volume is {"value": 945984.8822, "unit": "kL"}
